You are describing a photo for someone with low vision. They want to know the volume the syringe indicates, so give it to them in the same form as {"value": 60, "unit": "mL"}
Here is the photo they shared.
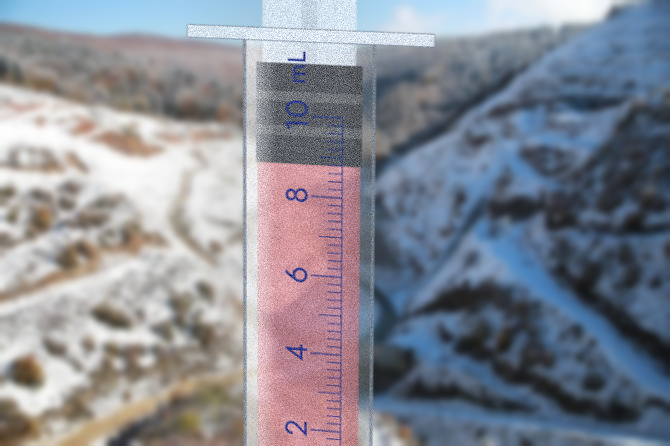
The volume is {"value": 8.8, "unit": "mL"}
